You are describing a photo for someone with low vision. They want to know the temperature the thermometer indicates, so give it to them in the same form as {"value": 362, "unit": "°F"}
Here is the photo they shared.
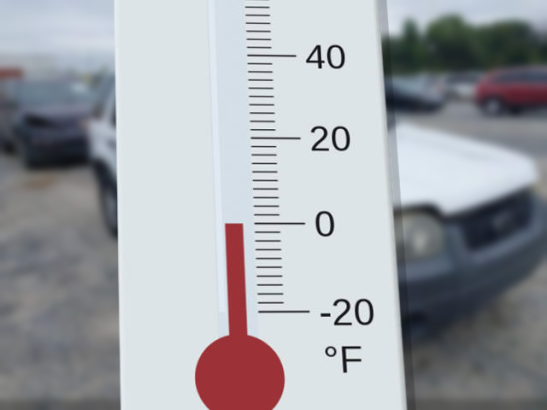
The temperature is {"value": 0, "unit": "°F"}
